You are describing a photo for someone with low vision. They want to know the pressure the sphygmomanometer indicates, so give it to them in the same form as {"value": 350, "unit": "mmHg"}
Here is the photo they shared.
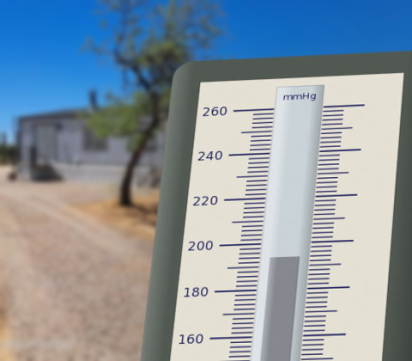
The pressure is {"value": 194, "unit": "mmHg"}
